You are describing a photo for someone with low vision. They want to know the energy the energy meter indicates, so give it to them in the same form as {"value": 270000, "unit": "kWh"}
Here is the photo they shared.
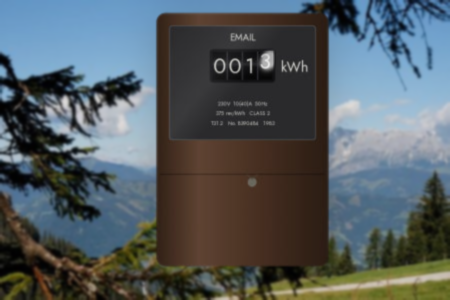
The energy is {"value": 13, "unit": "kWh"}
